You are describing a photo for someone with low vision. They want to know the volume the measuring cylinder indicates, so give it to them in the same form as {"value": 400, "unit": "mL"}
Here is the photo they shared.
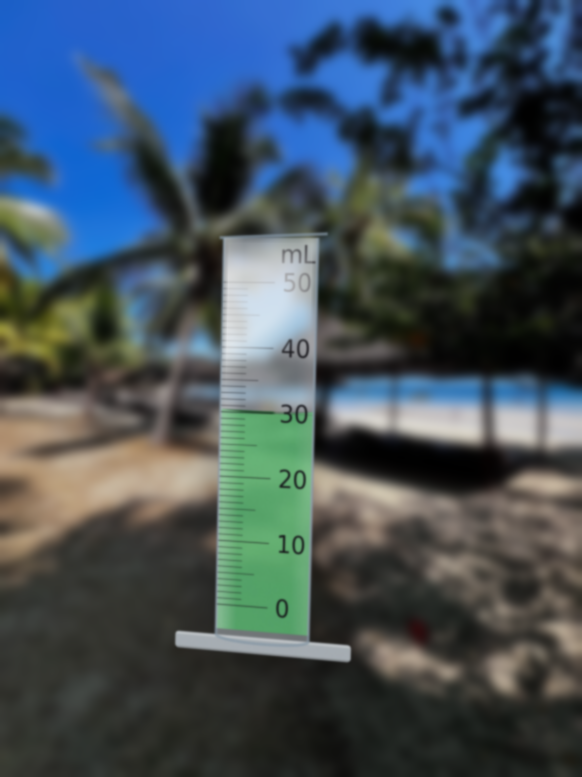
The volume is {"value": 30, "unit": "mL"}
